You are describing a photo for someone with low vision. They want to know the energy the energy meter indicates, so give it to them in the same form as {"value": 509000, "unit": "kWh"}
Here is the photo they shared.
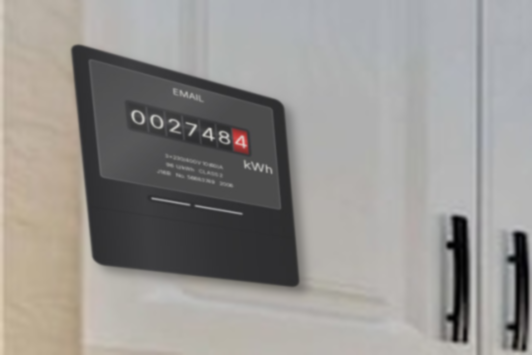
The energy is {"value": 2748.4, "unit": "kWh"}
